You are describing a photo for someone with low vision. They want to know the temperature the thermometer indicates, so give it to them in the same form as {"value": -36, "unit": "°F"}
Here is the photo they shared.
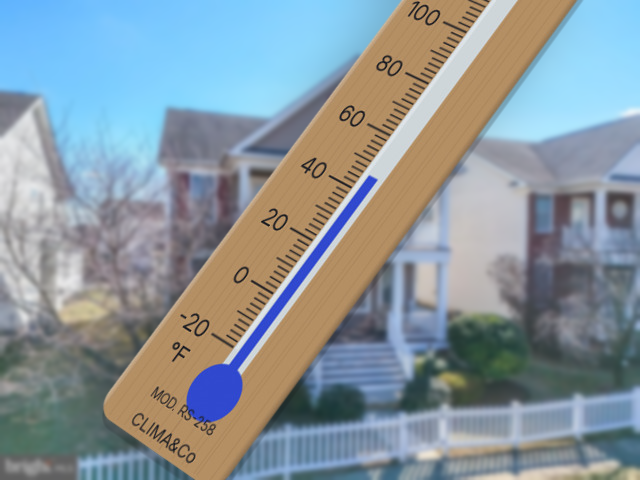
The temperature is {"value": 46, "unit": "°F"}
